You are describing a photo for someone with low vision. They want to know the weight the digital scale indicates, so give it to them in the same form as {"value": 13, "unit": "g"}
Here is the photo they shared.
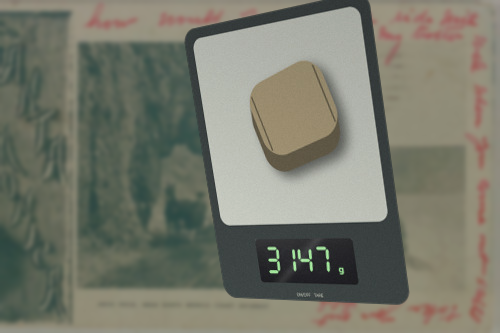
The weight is {"value": 3147, "unit": "g"}
